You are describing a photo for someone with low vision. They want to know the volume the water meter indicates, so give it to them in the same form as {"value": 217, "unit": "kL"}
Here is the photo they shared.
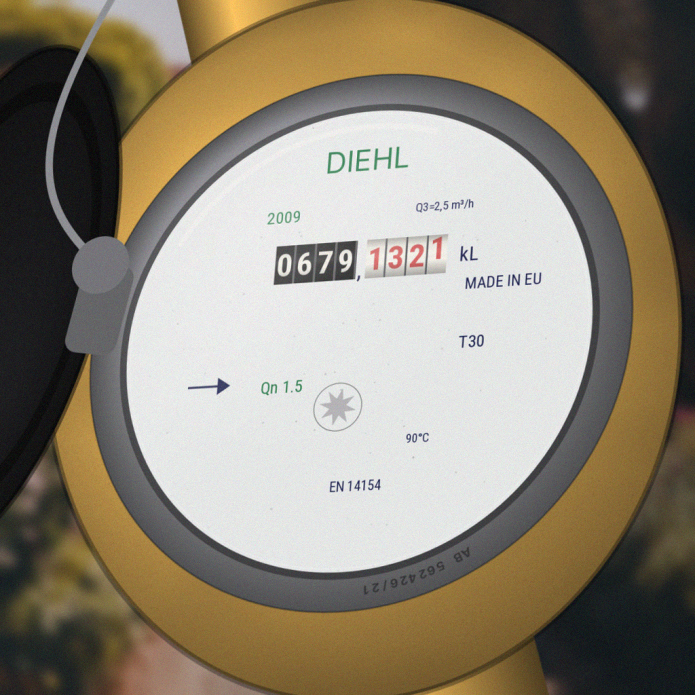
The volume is {"value": 679.1321, "unit": "kL"}
